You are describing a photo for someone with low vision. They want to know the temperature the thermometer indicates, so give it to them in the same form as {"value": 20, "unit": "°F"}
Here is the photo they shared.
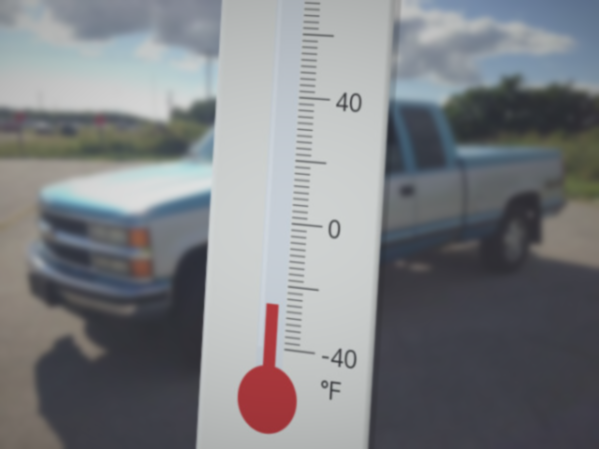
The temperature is {"value": -26, "unit": "°F"}
